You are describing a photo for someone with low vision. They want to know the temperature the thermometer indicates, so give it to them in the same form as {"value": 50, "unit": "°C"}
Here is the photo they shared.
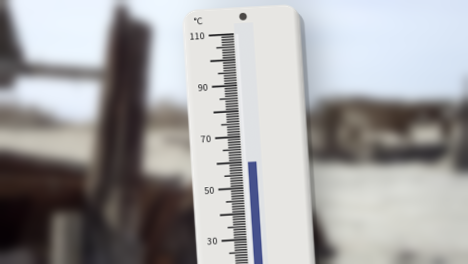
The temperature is {"value": 60, "unit": "°C"}
